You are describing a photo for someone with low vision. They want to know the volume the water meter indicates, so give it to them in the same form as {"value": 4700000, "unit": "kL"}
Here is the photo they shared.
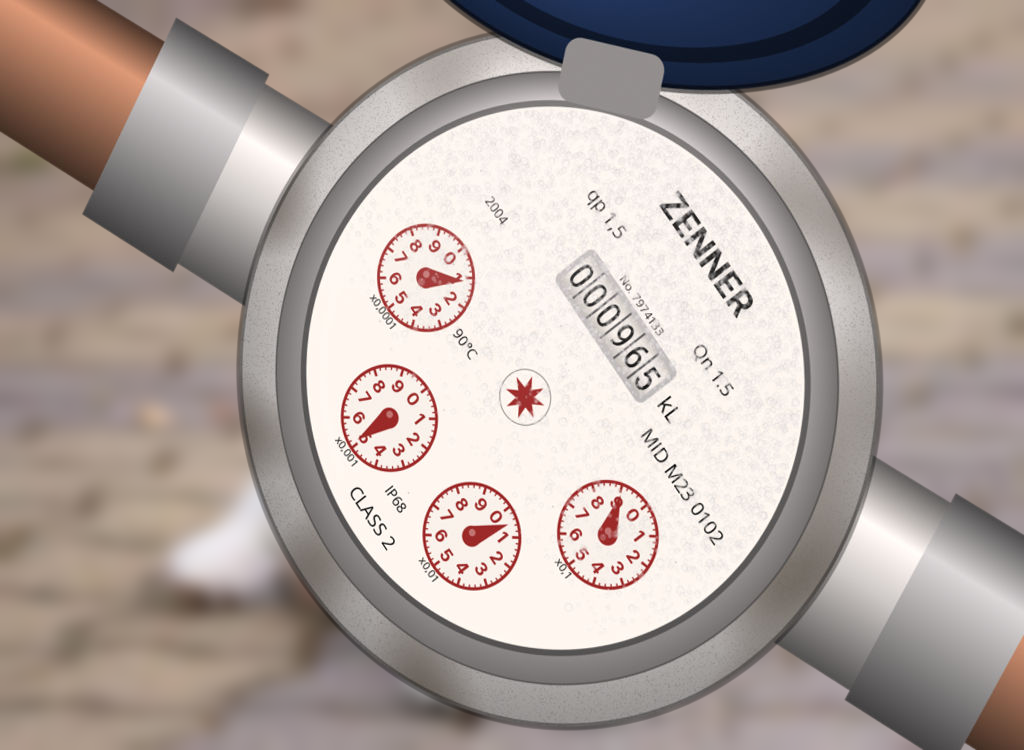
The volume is {"value": 964.9051, "unit": "kL"}
